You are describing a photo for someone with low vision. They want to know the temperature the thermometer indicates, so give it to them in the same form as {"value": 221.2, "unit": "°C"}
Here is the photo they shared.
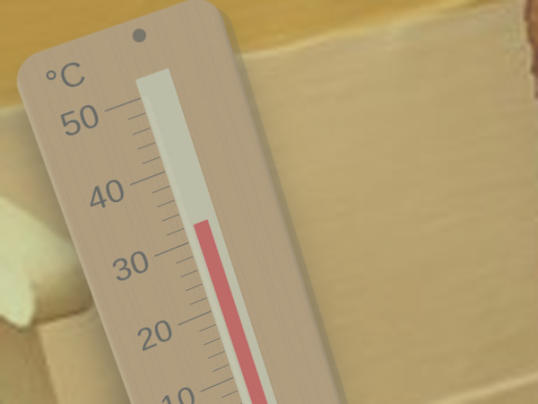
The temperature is {"value": 32, "unit": "°C"}
